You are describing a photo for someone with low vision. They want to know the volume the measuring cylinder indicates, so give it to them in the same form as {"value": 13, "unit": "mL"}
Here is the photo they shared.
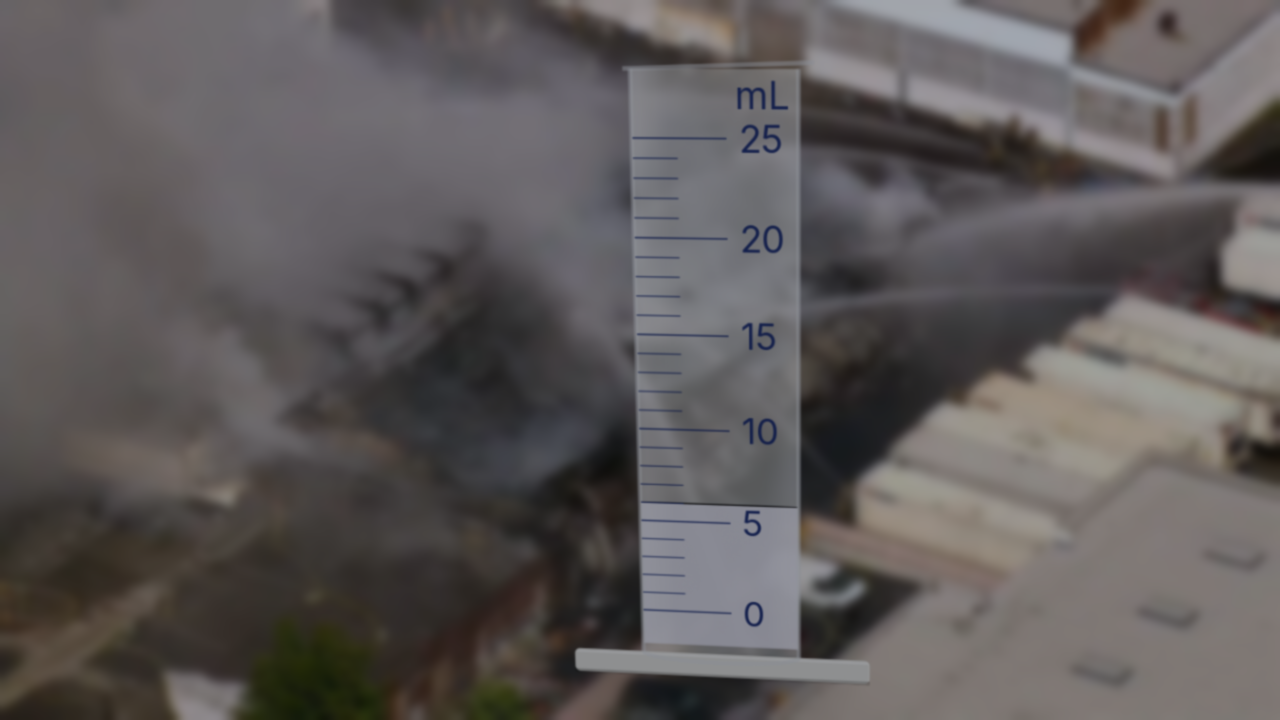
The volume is {"value": 6, "unit": "mL"}
